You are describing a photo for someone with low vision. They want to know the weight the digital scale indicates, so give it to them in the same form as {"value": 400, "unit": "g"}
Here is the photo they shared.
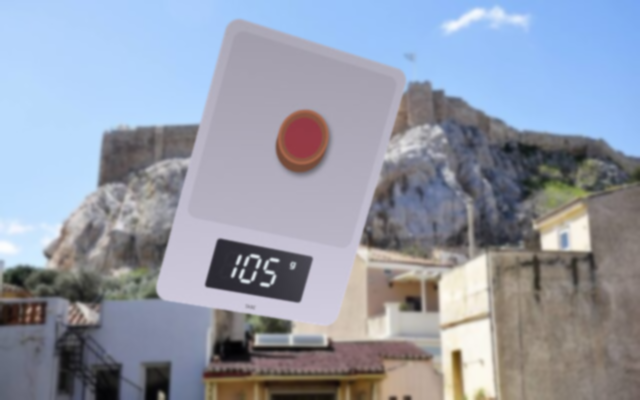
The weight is {"value": 105, "unit": "g"}
